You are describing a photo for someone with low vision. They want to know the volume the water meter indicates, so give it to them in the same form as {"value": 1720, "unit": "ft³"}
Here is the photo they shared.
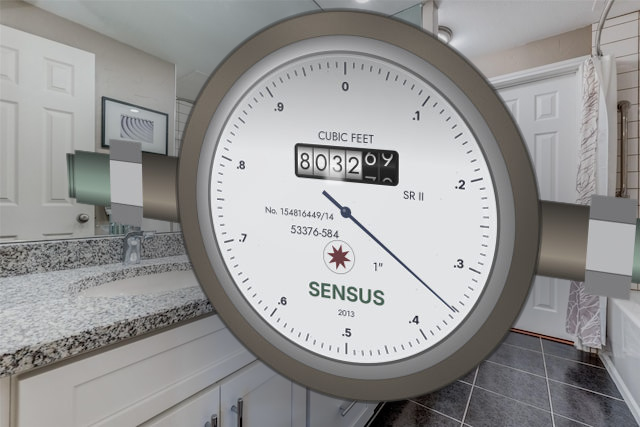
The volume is {"value": 803269.35, "unit": "ft³"}
